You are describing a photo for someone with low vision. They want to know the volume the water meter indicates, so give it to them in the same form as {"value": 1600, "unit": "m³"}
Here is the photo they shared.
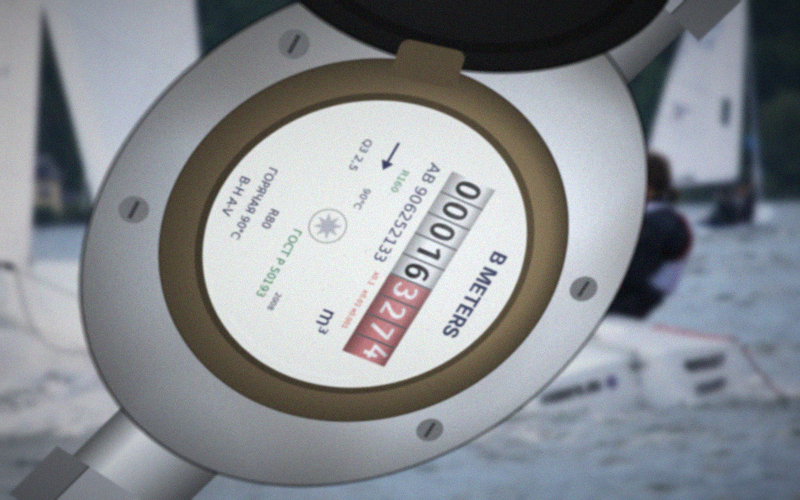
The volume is {"value": 16.3274, "unit": "m³"}
